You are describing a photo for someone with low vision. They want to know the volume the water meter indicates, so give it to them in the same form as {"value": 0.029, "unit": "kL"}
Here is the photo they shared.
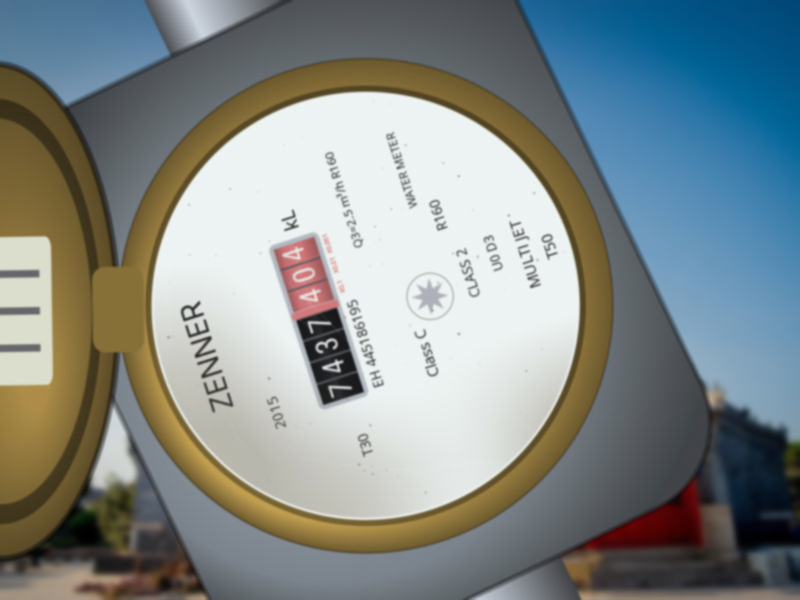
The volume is {"value": 7437.404, "unit": "kL"}
